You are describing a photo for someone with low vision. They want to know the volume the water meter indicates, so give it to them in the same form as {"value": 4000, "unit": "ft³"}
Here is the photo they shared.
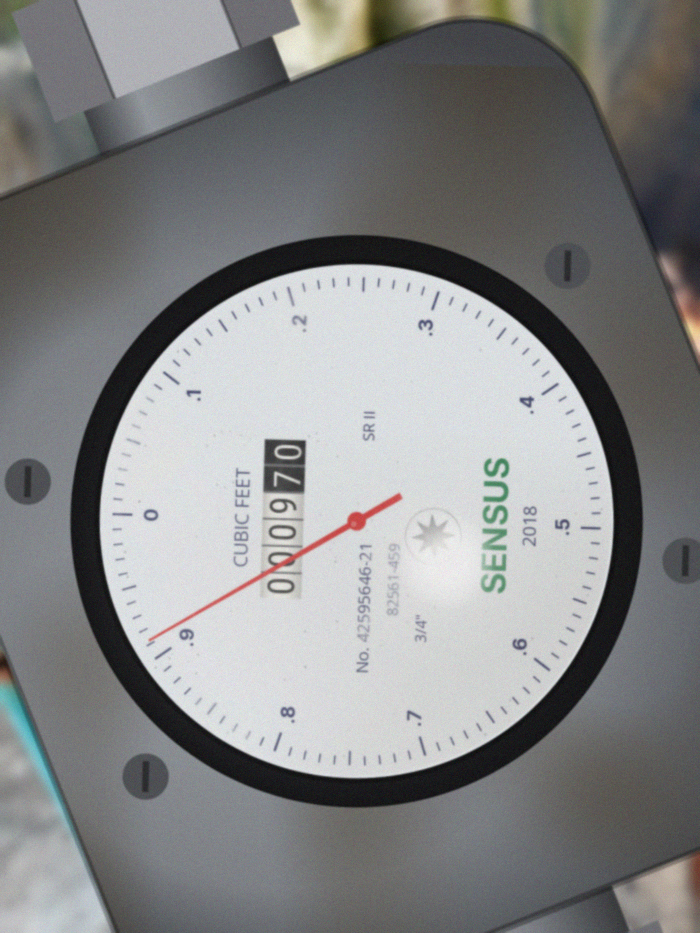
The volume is {"value": 969.91, "unit": "ft³"}
